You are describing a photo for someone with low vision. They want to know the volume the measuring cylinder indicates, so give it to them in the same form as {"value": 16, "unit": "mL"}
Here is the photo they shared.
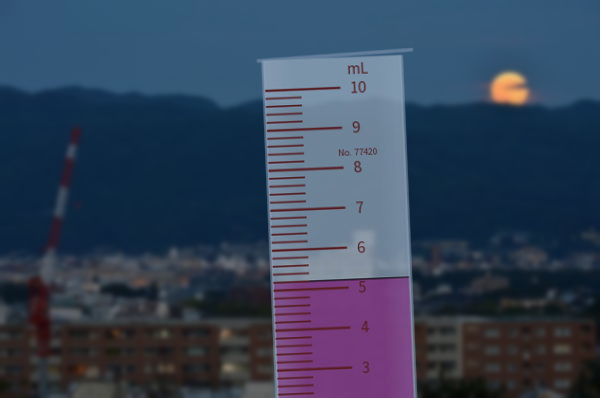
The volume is {"value": 5.2, "unit": "mL"}
